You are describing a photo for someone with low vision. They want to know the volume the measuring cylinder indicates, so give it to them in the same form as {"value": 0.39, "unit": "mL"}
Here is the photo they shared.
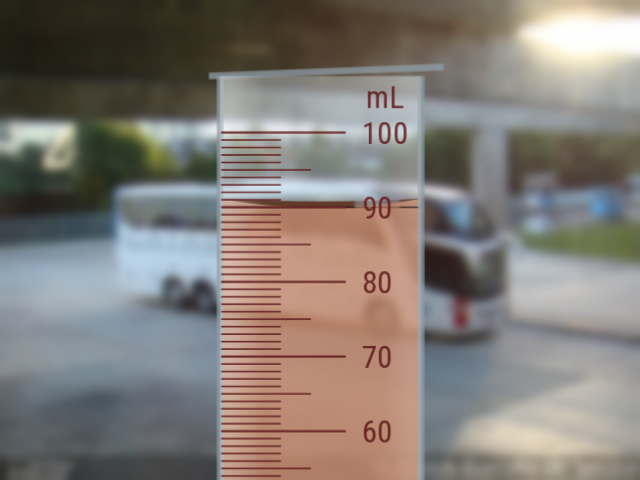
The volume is {"value": 90, "unit": "mL"}
